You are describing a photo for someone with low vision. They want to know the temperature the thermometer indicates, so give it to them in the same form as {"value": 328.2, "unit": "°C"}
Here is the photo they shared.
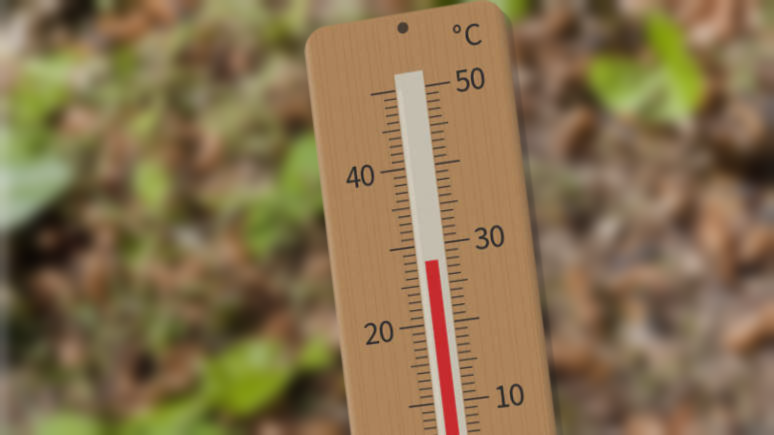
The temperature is {"value": 28, "unit": "°C"}
